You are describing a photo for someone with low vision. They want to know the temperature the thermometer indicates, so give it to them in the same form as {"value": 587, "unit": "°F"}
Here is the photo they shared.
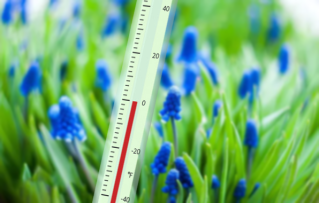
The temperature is {"value": 0, "unit": "°F"}
